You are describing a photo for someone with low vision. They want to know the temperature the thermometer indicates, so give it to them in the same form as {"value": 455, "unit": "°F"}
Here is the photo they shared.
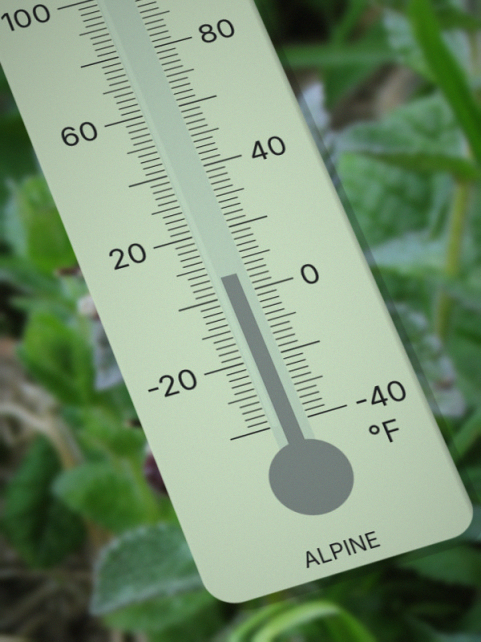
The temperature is {"value": 6, "unit": "°F"}
